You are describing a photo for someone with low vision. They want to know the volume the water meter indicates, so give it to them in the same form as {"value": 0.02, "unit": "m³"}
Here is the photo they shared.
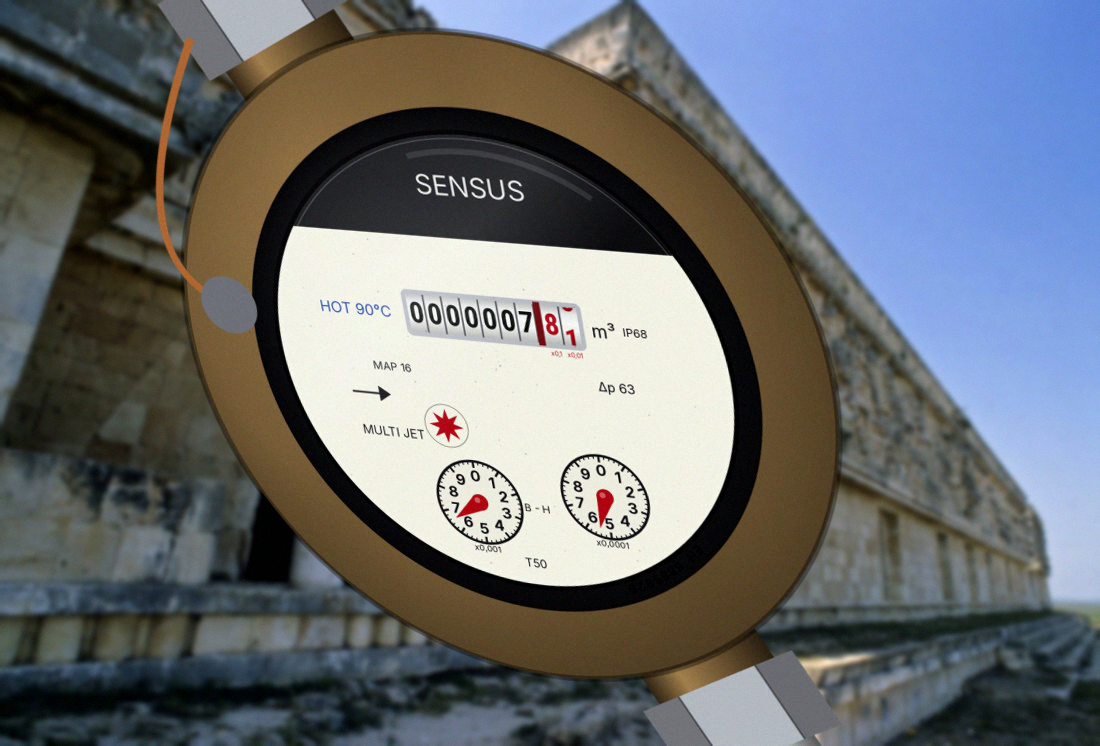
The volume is {"value": 7.8065, "unit": "m³"}
